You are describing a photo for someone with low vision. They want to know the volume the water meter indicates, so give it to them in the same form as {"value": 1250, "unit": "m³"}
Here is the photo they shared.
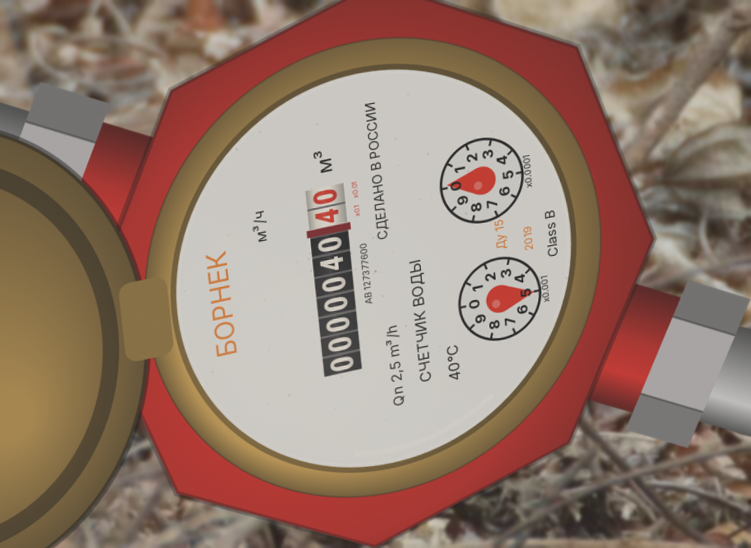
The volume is {"value": 40.4050, "unit": "m³"}
